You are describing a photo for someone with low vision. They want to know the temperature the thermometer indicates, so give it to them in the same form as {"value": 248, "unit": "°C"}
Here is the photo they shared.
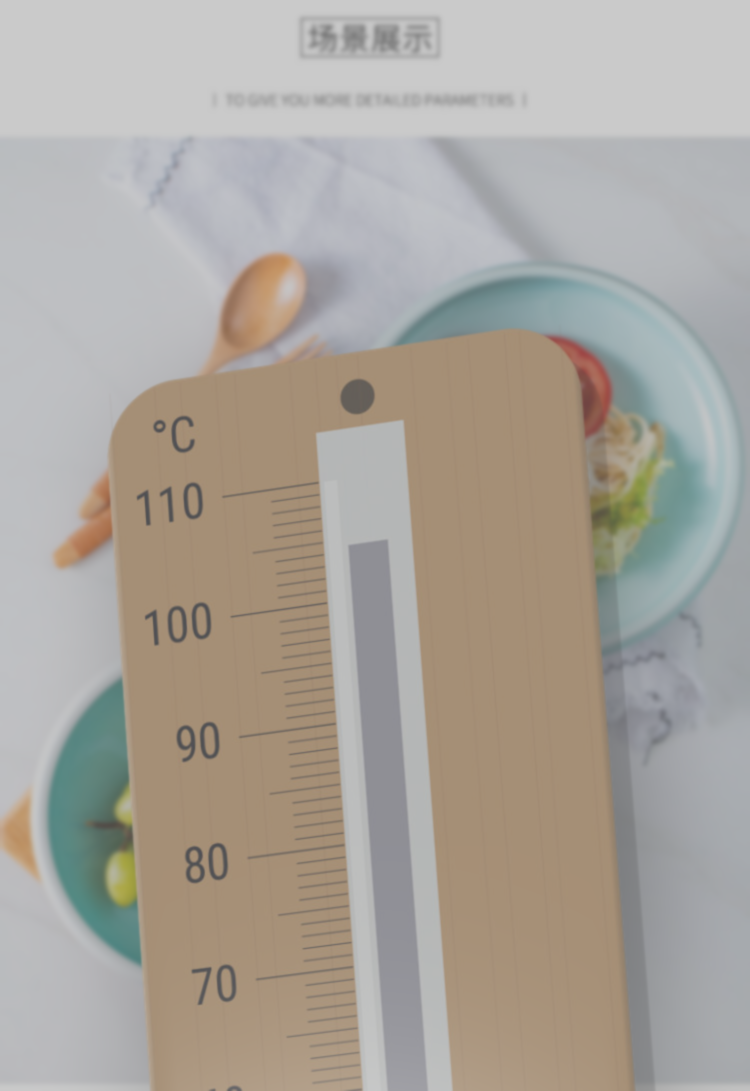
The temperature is {"value": 104.5, "unit": "°C"}
